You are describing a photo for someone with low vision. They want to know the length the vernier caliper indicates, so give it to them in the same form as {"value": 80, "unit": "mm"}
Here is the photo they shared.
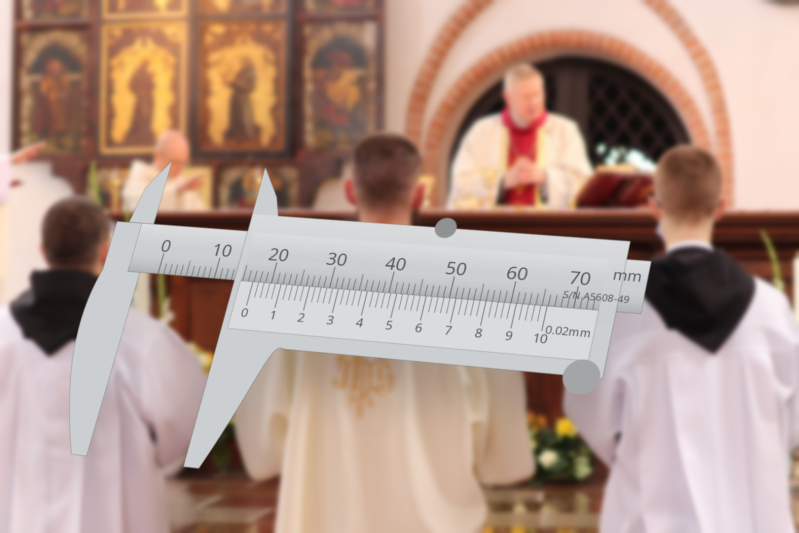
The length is {"value": 16.8, "unit": "mm"}
